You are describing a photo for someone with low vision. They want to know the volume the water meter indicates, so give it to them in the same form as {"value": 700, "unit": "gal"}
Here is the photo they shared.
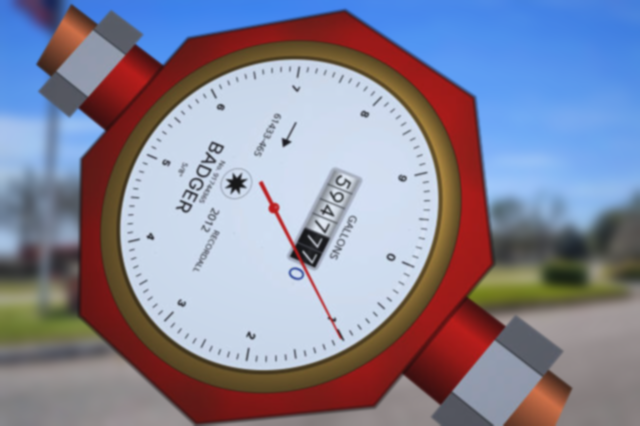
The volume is {"value": 5947771.0, "unit": "gal"}
